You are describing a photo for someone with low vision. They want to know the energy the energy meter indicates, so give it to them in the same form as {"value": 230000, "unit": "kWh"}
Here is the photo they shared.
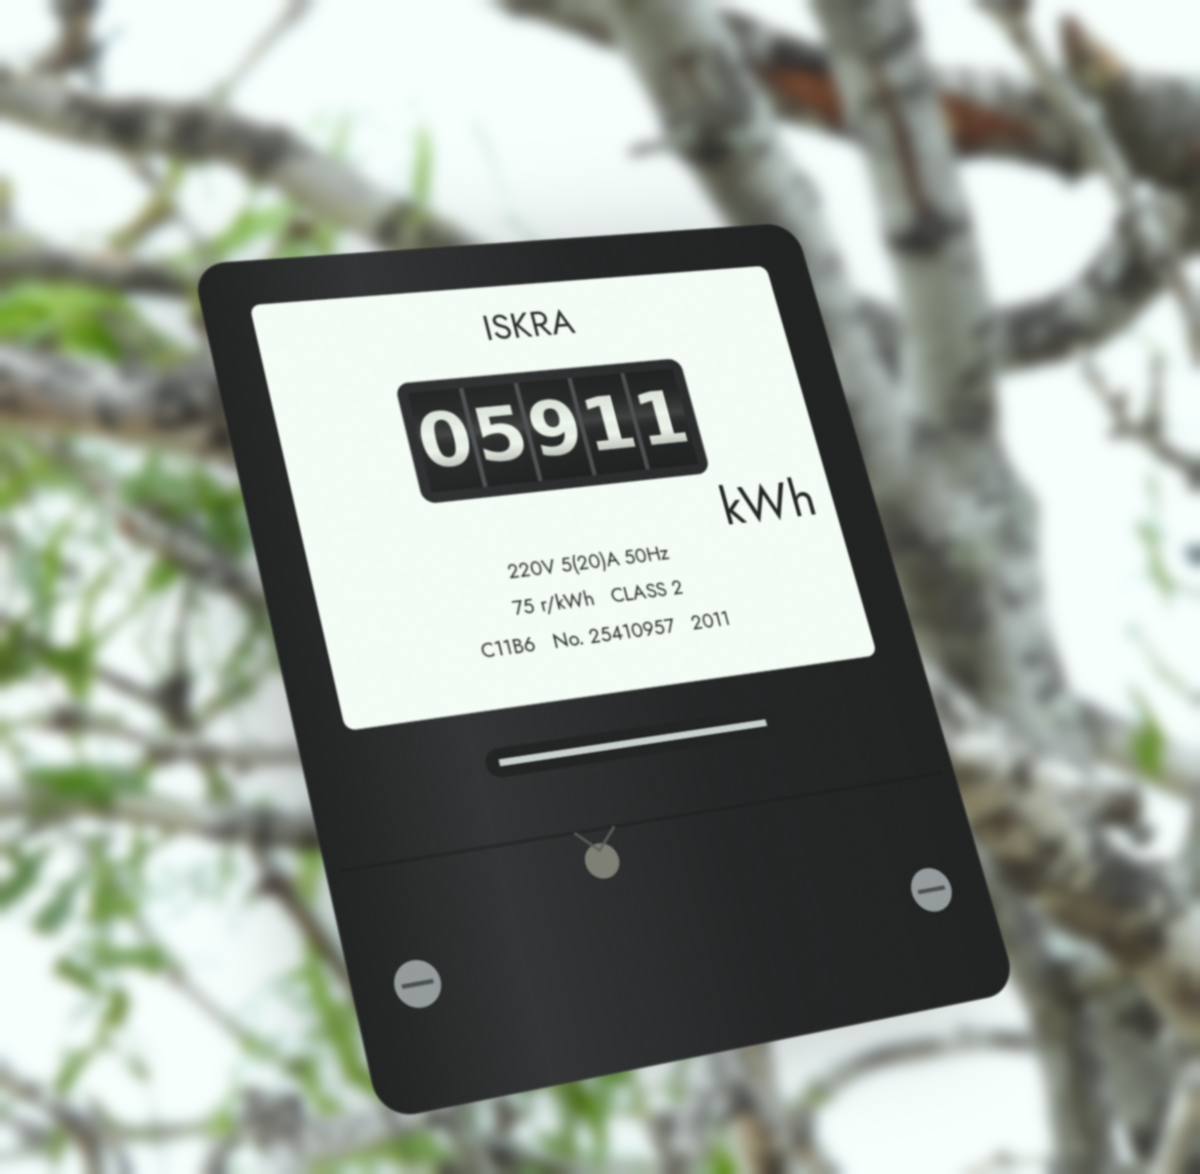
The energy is {"value": 5911, "unit": "kWh"}
